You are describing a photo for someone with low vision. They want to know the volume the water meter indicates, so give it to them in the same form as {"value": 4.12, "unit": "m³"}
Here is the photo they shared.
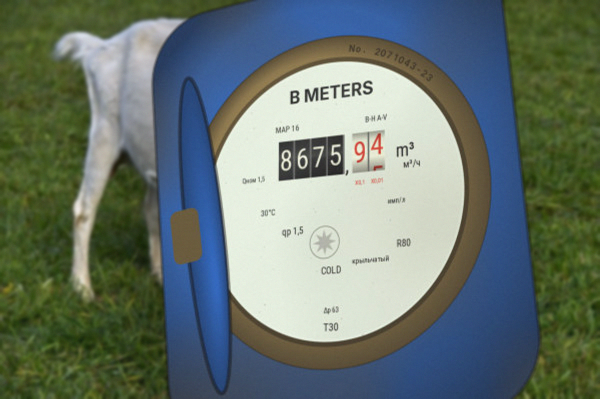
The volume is {"value": 8675.94, "unit": "m³"}
